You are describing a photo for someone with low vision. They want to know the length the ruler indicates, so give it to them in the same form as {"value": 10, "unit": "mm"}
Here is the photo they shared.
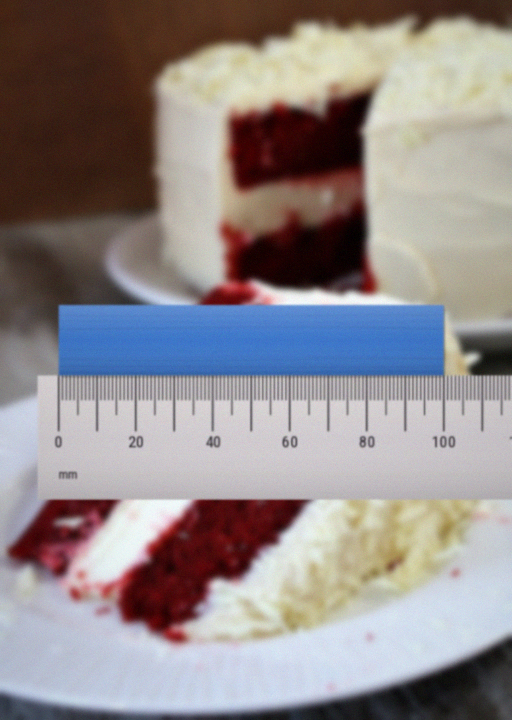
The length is {"value": 100, "unit": "mm"}
